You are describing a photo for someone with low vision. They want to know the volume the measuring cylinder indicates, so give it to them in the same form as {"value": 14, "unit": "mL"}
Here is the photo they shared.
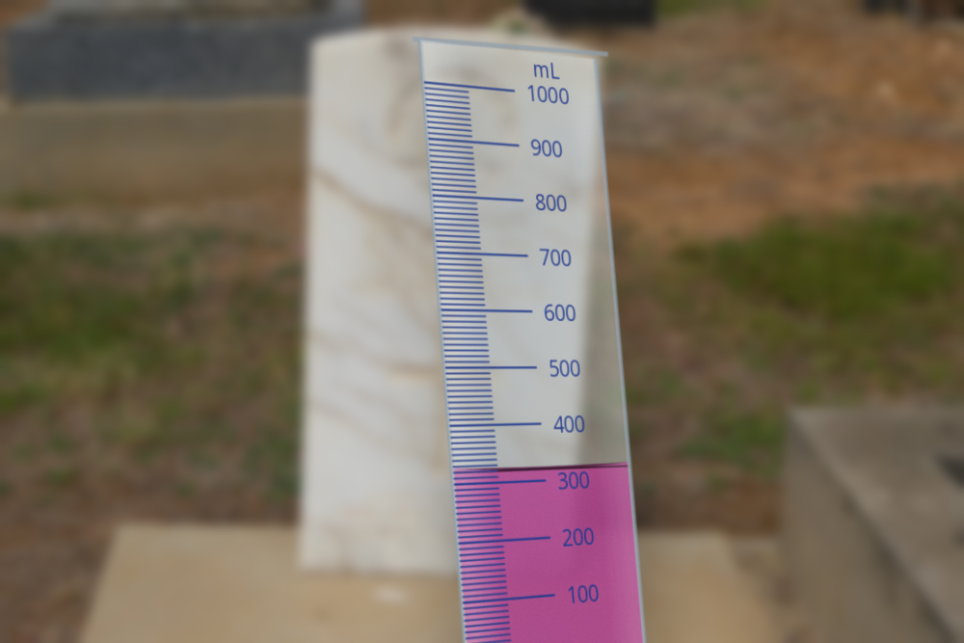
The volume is {"value": 320, "unit": "mL"}
